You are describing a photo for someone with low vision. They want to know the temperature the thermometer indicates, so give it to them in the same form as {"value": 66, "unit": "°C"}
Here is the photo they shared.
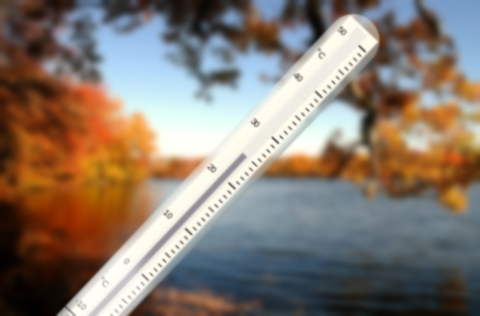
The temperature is {"value": 25, "unit": "°C"}
